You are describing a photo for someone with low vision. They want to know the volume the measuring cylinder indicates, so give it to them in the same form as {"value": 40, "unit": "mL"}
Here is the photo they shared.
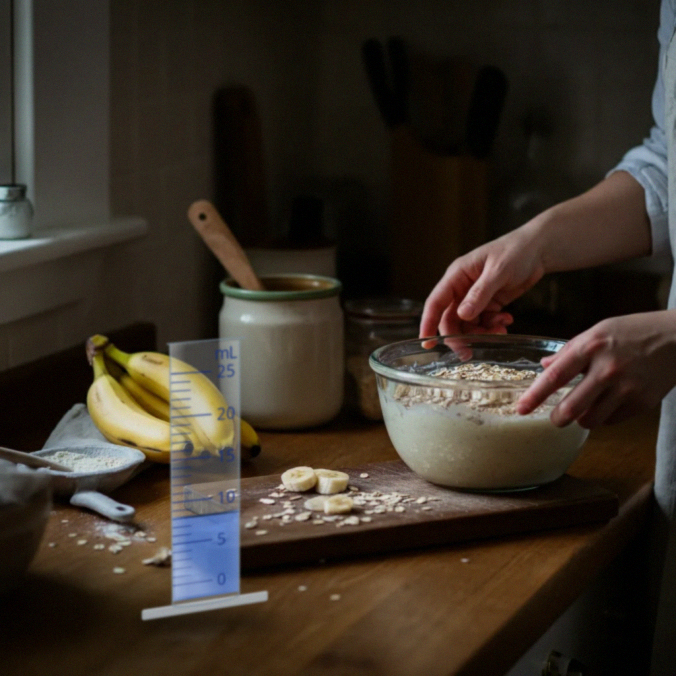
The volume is {"value": 8, "unit": "mL"}
